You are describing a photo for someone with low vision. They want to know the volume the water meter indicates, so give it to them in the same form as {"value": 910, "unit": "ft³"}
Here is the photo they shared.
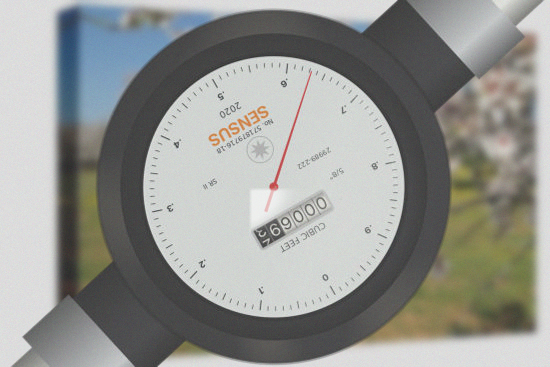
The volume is {"value": 692.63, "unit": "ft³"}
